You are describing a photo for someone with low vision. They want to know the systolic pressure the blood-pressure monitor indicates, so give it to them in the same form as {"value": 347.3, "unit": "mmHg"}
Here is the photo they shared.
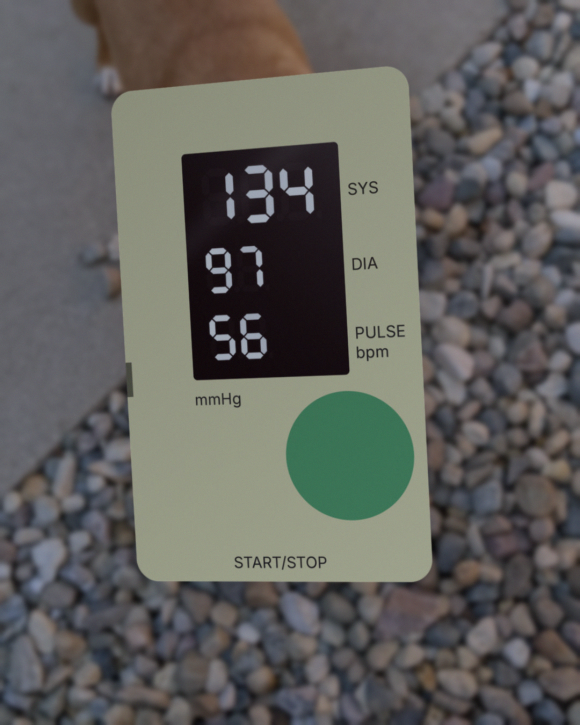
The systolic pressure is {"value": 134, "unit": "mmHg"}
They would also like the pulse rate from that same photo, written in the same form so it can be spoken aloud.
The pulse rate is {"value": 56, "unit": "bpm"}
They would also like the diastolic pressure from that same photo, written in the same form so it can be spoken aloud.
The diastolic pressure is {"value": 97, "unit": "mmHg"}
